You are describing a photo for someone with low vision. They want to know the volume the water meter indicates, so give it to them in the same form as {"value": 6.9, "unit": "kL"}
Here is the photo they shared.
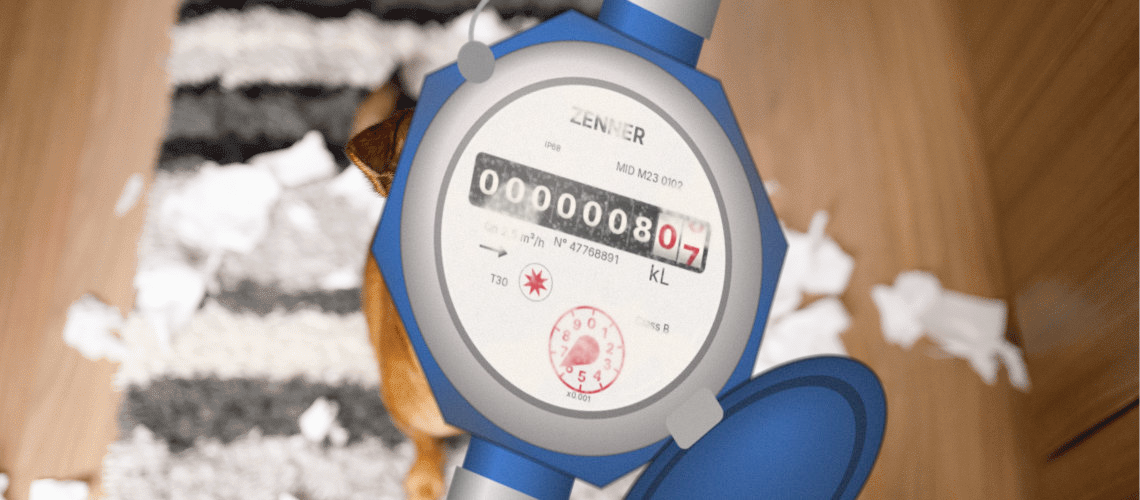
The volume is {"value": 8.066, "unit": "kL"}
